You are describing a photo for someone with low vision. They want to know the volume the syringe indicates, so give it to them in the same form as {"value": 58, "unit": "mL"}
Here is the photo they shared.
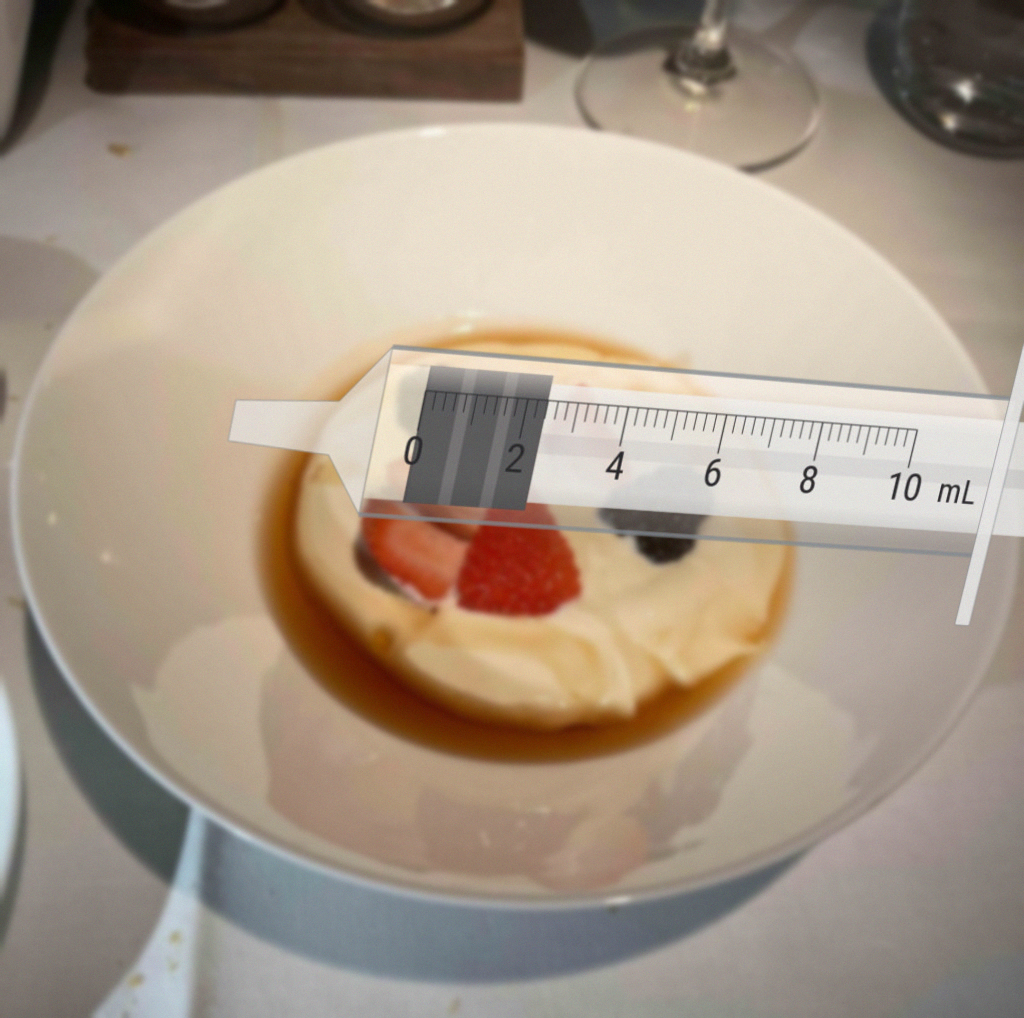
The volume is {"value": 0, "unit": "mL"}
